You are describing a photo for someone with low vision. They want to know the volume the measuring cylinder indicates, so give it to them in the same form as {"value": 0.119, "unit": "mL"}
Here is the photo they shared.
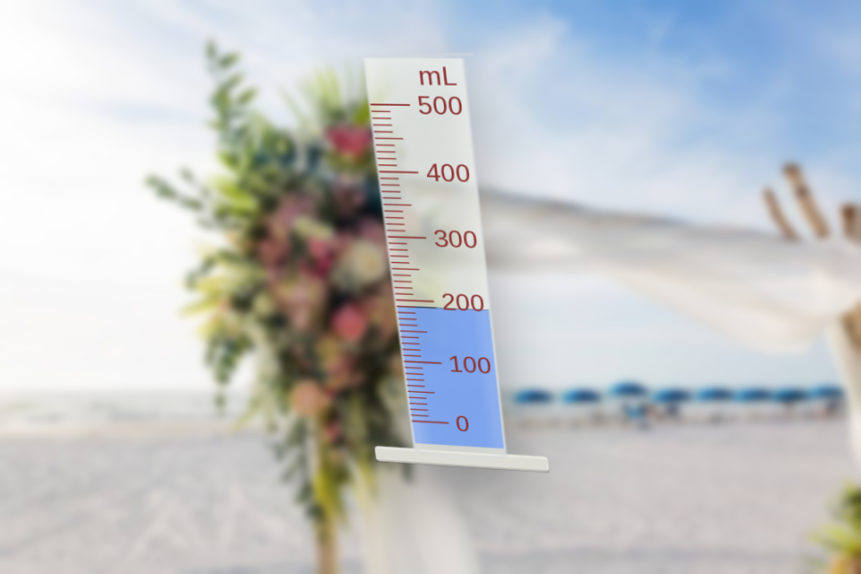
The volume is {"value": 190, "unit": "mL"}
